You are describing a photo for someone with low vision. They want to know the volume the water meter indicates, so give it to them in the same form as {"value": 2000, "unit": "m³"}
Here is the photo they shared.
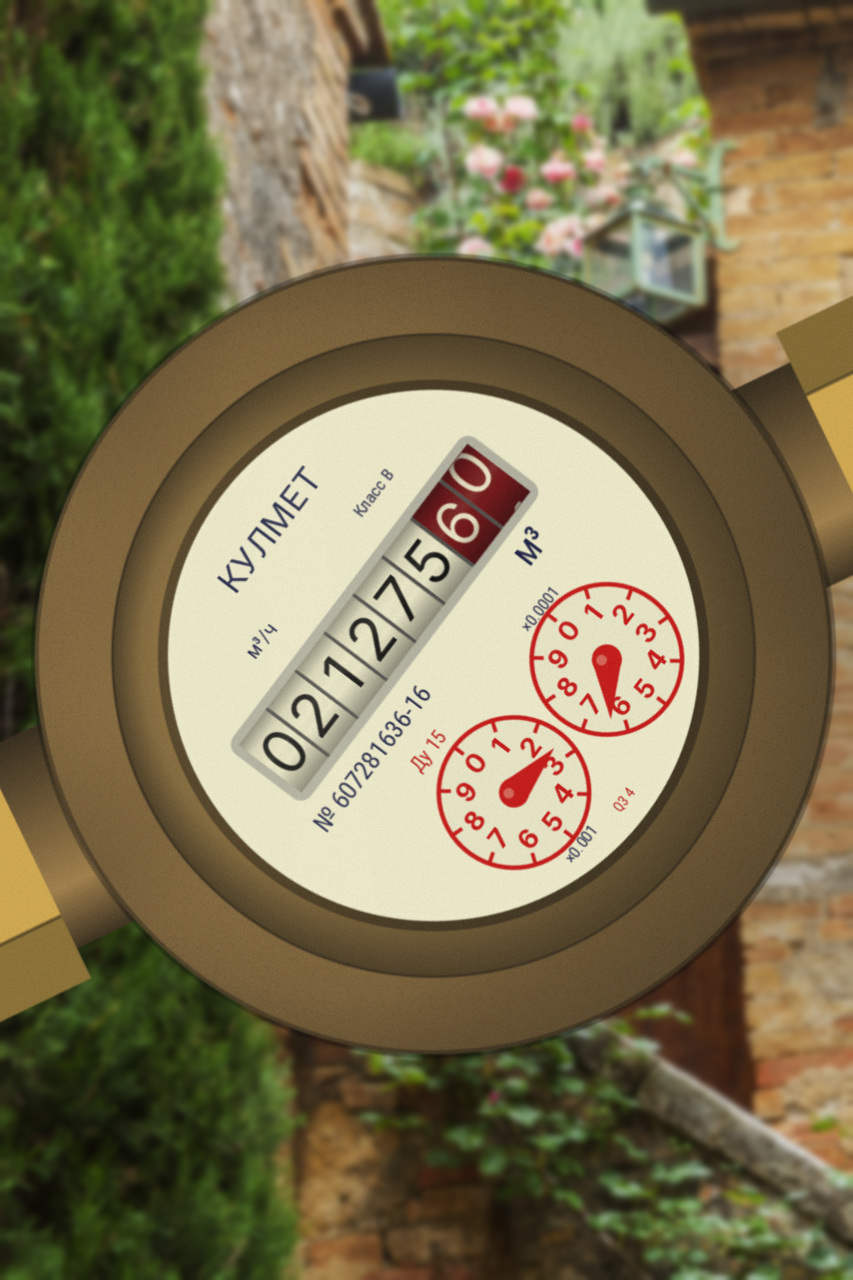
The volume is {"value": 21275.6026, "unit": "m³"}
